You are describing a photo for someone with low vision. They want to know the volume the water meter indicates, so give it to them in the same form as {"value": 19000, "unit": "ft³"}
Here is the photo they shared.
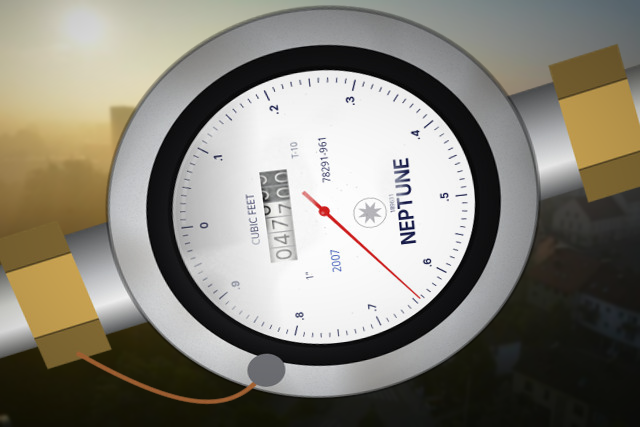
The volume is {"value": 47699.64, "unit": "ft³"}
